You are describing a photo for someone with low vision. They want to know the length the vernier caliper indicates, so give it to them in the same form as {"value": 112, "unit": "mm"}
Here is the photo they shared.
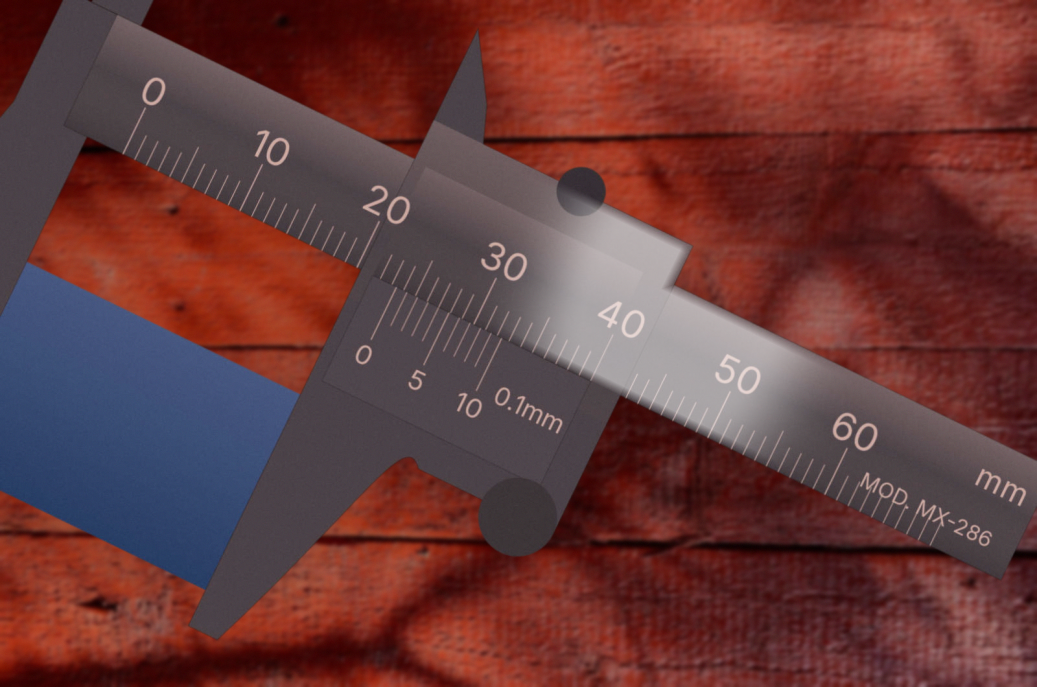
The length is {"value": 23.4, "unit": "mm"}
